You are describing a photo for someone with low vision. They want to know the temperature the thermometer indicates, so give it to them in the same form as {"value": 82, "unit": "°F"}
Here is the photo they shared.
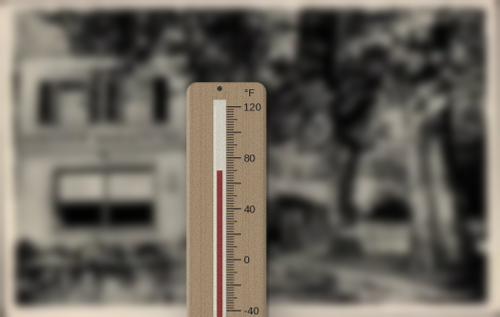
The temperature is {"value": 70, "unit": "°F"}
